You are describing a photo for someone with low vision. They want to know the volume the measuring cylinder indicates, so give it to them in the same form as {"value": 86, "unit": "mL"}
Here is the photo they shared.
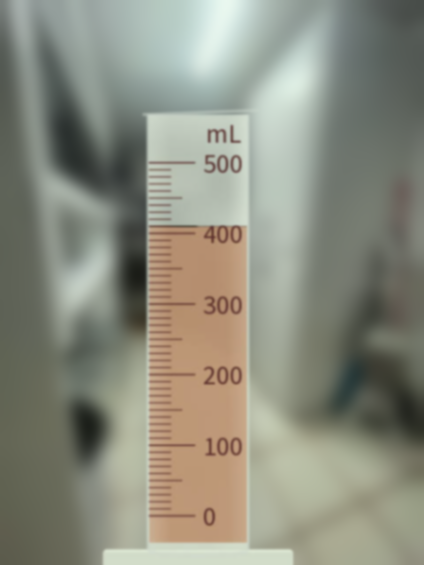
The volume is {"value": 410, "unit": "mL"}
